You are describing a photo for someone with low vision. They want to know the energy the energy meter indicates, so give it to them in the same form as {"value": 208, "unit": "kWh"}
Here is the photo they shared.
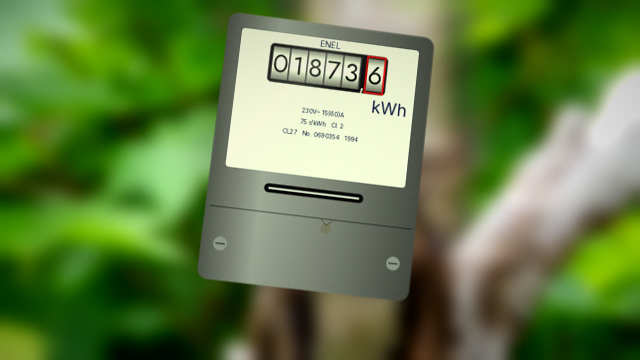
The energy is {"value": 1873.6, "unit": "kWh"}
